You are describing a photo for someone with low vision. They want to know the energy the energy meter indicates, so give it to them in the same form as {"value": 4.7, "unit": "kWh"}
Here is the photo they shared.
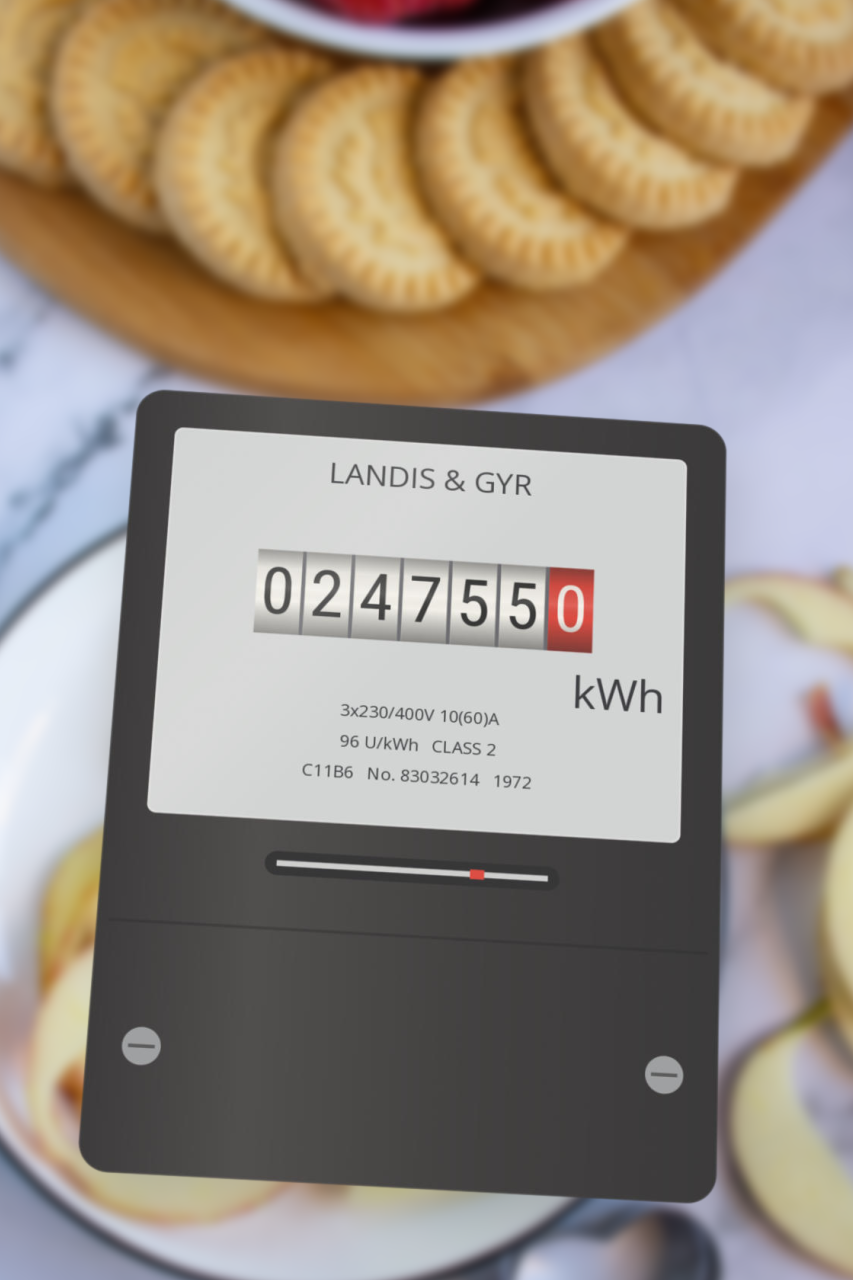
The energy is {"value": 24755.0, "unit": "kWh"}
